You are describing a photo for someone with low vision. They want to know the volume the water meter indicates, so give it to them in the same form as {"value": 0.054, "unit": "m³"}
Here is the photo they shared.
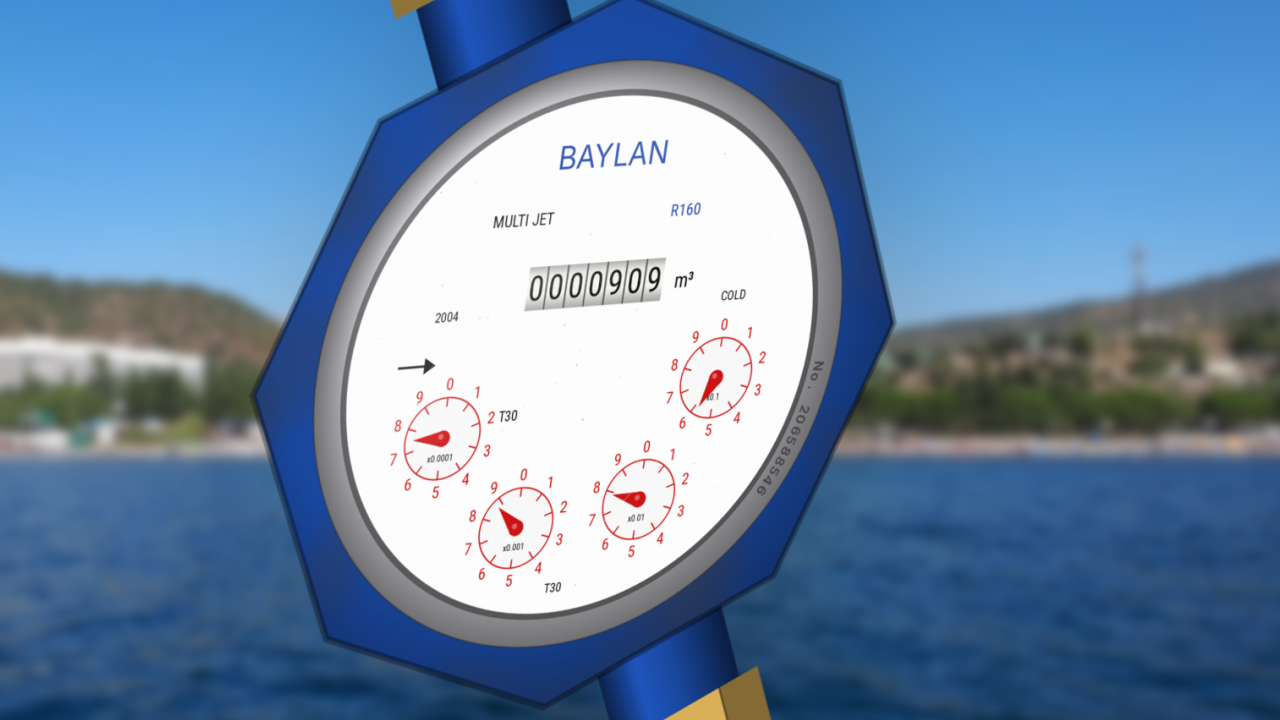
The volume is {"value": 909.5787, "unit": "m³"}
